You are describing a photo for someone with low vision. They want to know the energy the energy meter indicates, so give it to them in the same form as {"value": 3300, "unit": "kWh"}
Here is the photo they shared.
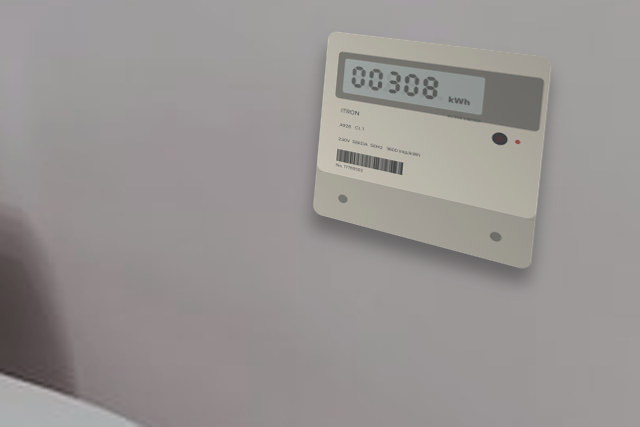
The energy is {"value": 308, "unit": "kWh"}
